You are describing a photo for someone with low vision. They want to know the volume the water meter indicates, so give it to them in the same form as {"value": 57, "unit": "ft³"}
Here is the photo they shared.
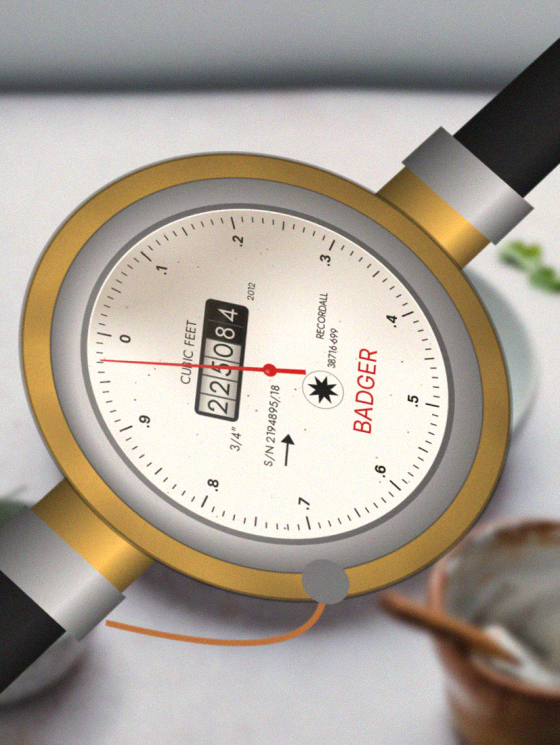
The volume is {"value": 225083.97, "unit": "ft³"}
